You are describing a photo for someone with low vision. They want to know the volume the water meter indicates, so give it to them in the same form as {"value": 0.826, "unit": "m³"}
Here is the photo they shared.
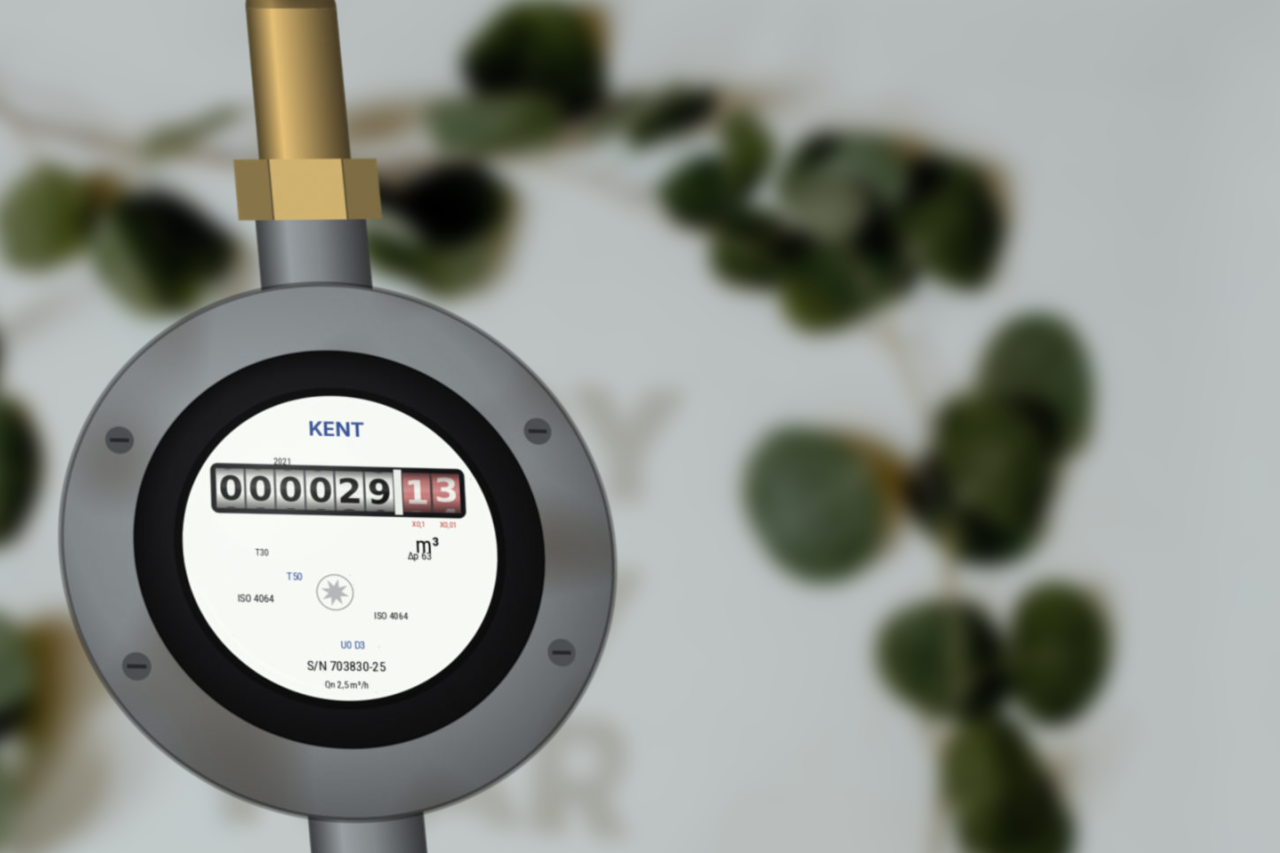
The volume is {"value": 29.13, "unit": "m³"}
